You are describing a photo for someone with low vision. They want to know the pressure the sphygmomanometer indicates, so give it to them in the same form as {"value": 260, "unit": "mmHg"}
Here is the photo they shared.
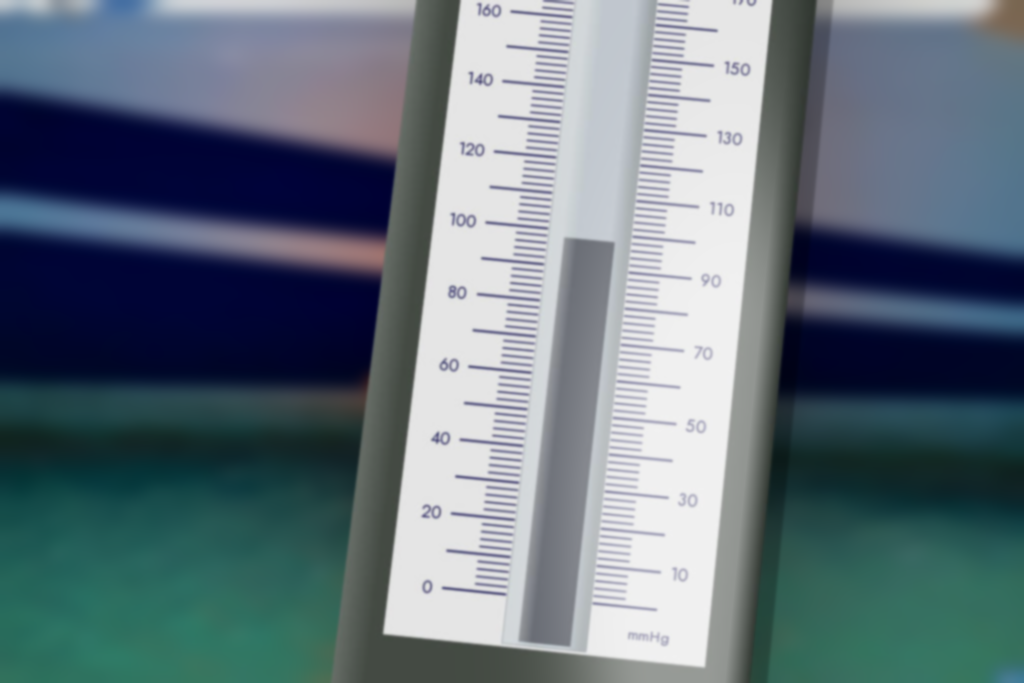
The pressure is {"value": 98, "unit": "mmHg"}
